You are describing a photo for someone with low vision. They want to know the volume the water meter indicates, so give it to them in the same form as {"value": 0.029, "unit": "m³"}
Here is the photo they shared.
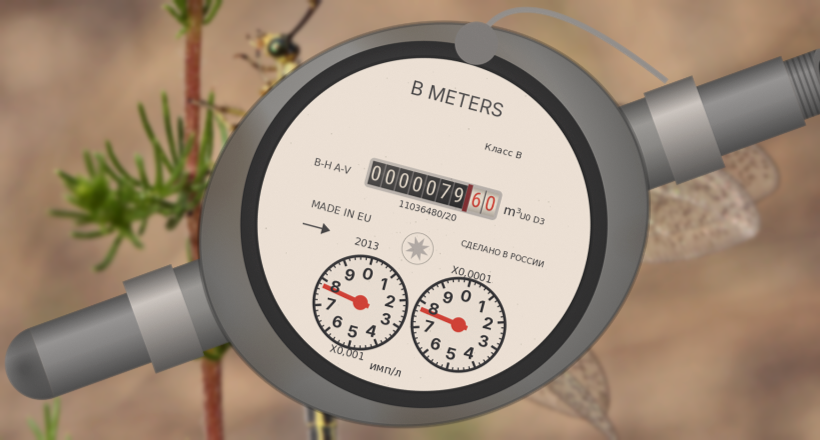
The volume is {"value": 79.6077, "unit": "m³"}
